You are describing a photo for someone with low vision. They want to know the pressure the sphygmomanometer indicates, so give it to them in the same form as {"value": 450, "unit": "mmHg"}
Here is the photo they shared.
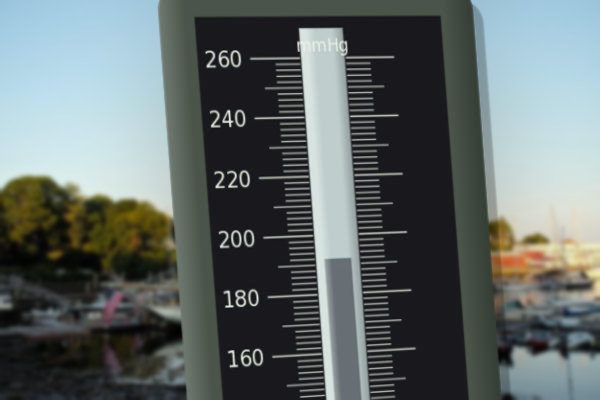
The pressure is {"value": 192, "unit": "mmHg"}
